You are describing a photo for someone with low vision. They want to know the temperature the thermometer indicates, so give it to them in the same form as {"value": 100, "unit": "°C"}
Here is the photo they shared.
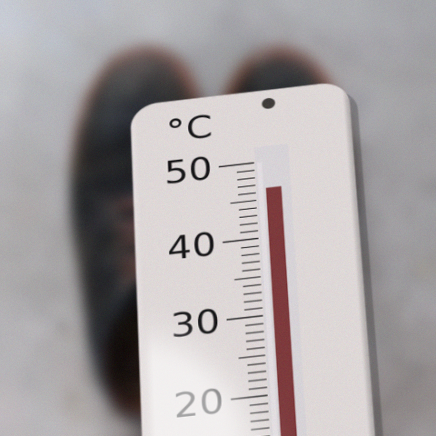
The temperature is {"value": 46.5, "unit": "°C"}
